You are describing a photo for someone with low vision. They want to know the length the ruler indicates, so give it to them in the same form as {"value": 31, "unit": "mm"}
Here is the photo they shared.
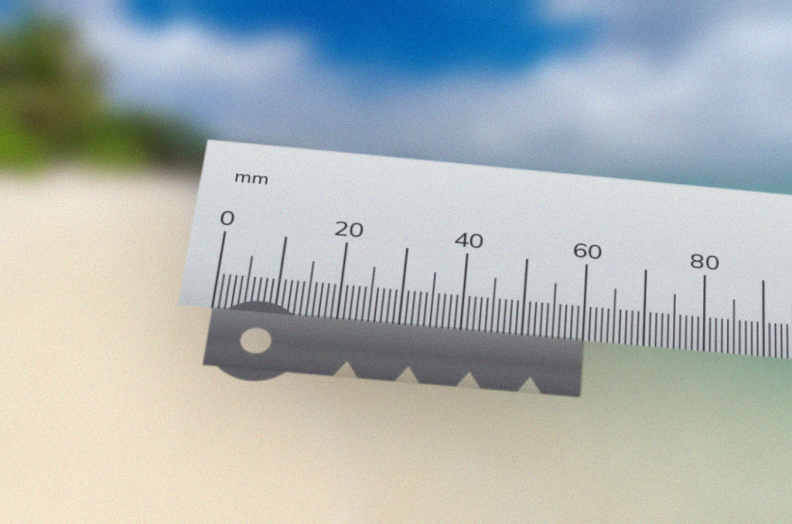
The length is {"value": 60, "unit": "mm"}
